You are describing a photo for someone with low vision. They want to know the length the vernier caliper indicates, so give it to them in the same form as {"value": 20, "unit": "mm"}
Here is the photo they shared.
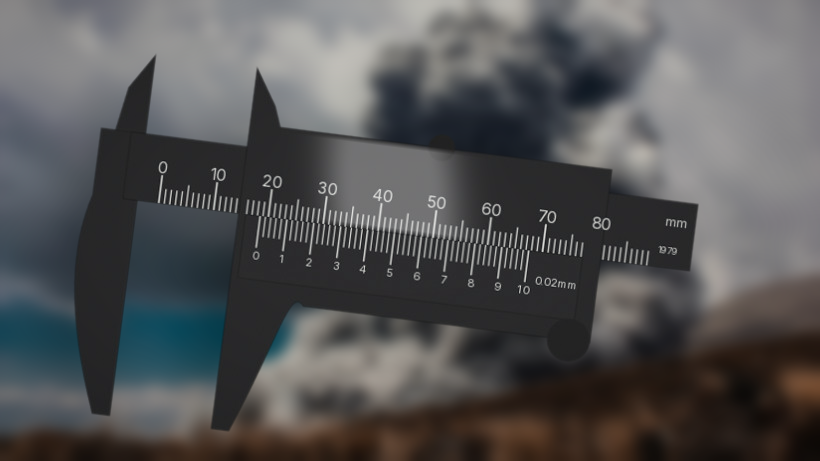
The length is {"value": 18.5, "unit": "mm"}
